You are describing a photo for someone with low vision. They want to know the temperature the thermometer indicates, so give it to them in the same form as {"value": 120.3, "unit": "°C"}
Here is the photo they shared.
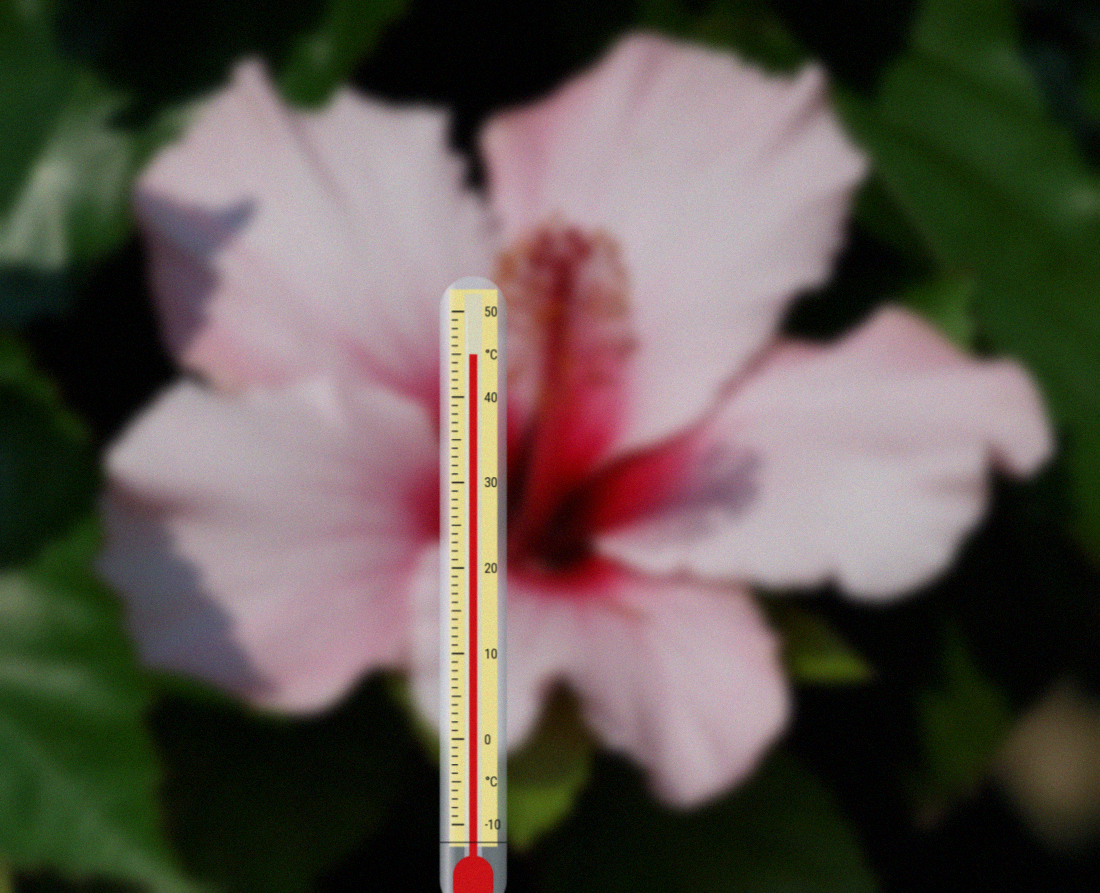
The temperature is {"value": 45, "unit": "°C"}
